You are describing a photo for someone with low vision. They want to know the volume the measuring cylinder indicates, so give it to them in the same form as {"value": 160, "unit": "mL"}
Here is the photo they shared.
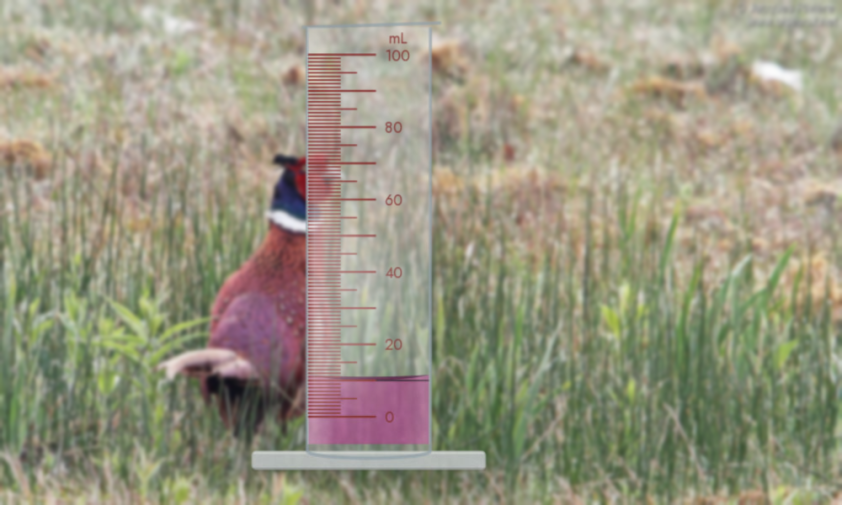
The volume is {"value": 10, "unit": "mL"}
